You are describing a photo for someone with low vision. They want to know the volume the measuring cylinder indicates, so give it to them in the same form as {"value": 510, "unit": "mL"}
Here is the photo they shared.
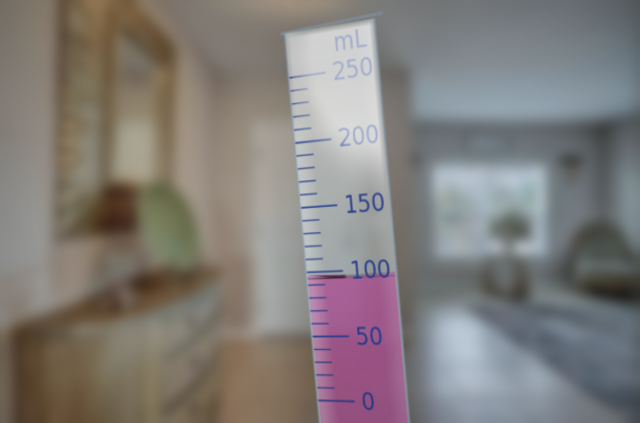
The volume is {"value": 95, "unit": "mL"}
